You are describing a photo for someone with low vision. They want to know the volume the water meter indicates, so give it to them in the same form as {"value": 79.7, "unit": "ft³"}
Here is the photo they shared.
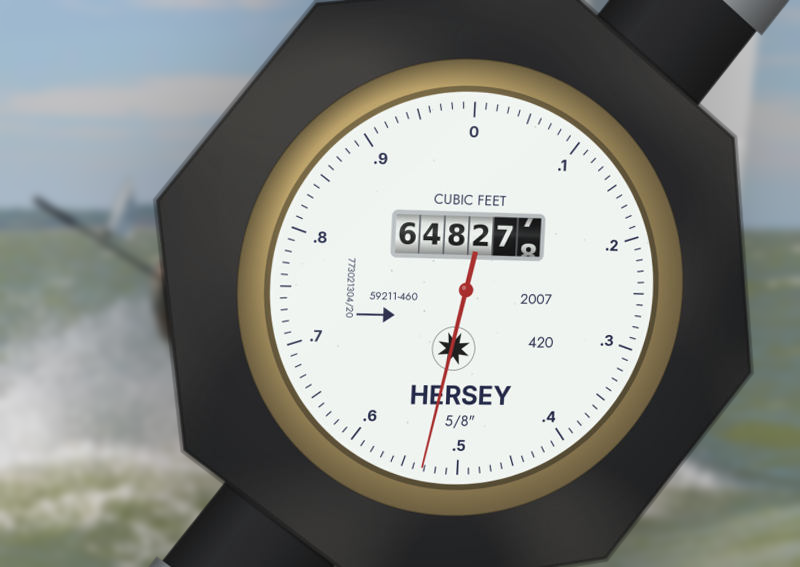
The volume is {"value": 648277.53, "unit": "ft³"}
